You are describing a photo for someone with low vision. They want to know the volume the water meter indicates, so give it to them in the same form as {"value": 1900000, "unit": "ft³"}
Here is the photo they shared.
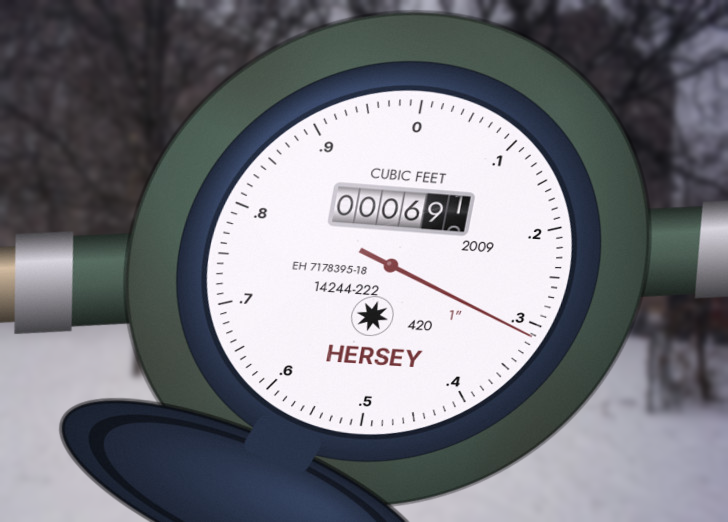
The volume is {"value": 691.31, "unit": "ft³"}
